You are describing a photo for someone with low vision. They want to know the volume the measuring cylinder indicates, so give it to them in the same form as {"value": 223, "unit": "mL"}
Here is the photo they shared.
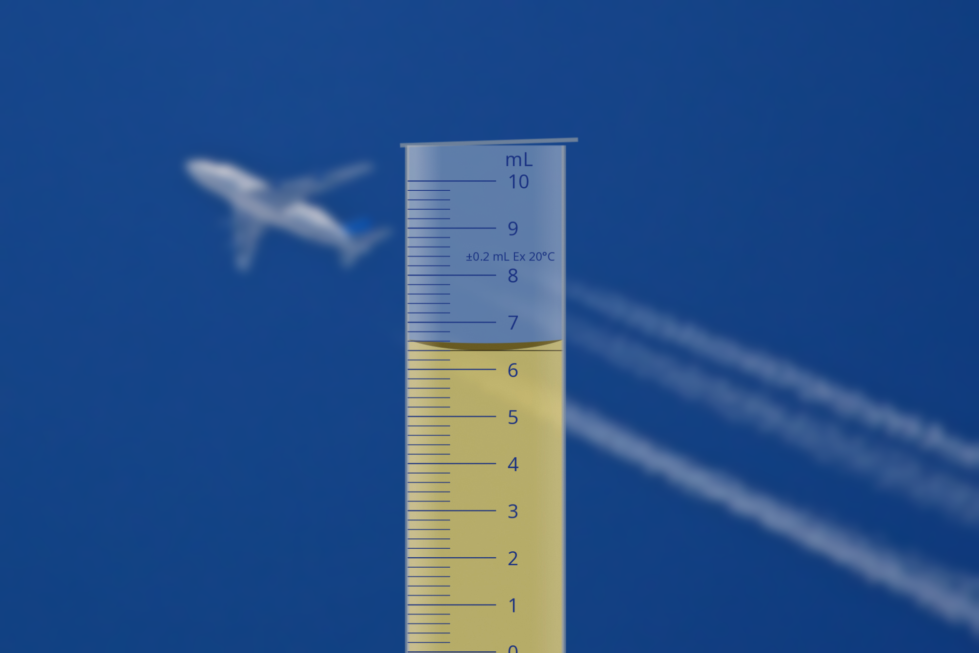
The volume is {"value": 6.4, "unit": "mL"}
